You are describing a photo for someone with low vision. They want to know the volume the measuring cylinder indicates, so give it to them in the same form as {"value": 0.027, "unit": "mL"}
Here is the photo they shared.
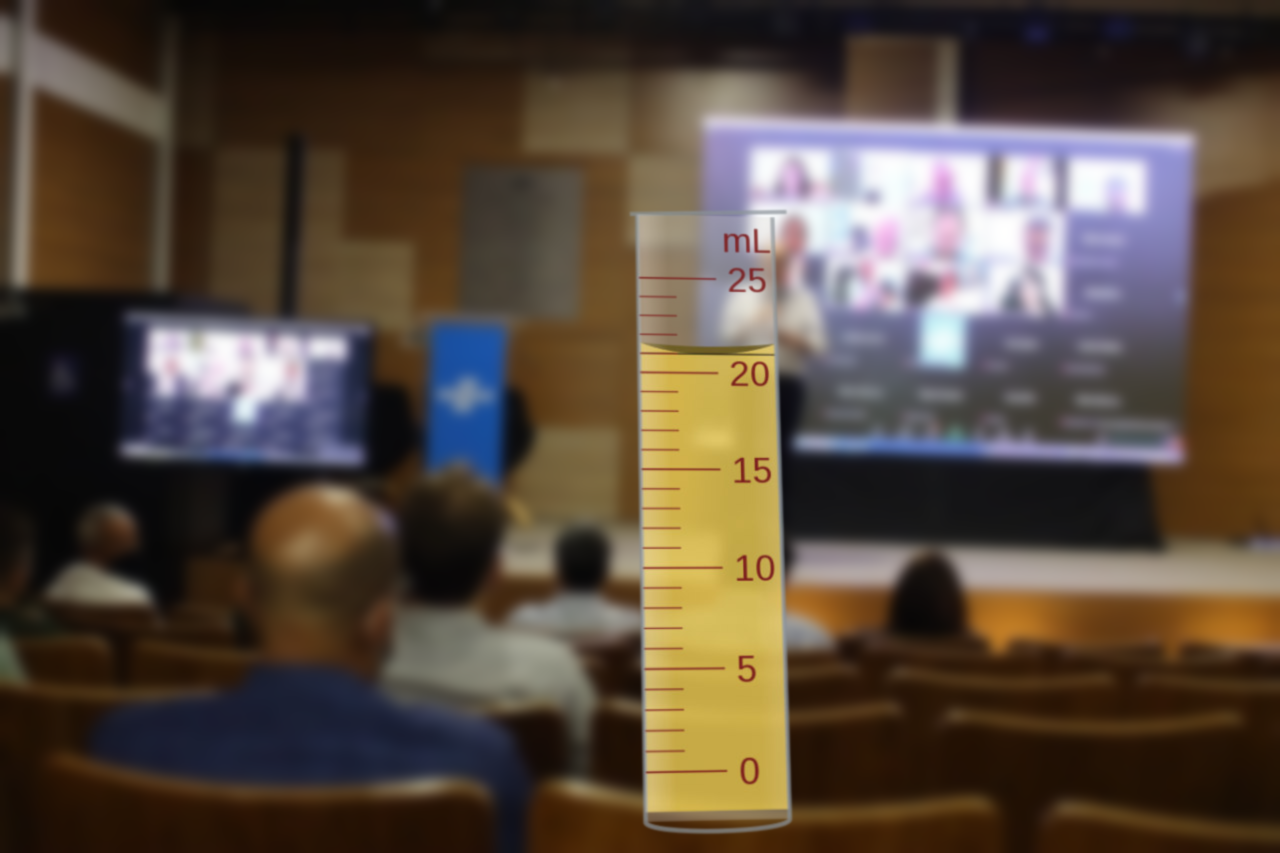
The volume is {"value": 21, "unit": "mL"}
